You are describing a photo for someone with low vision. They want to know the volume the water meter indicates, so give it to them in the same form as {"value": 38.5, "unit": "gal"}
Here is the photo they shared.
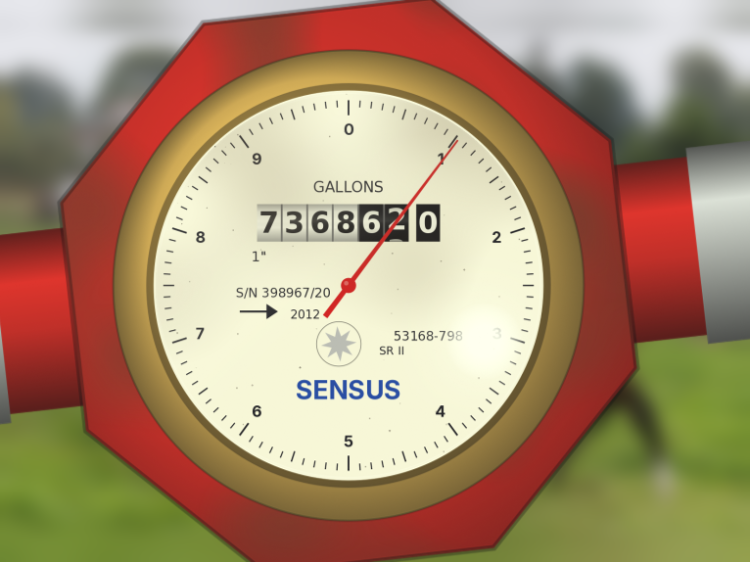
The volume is {"value": 7368621.0, "unit": "gal"}
